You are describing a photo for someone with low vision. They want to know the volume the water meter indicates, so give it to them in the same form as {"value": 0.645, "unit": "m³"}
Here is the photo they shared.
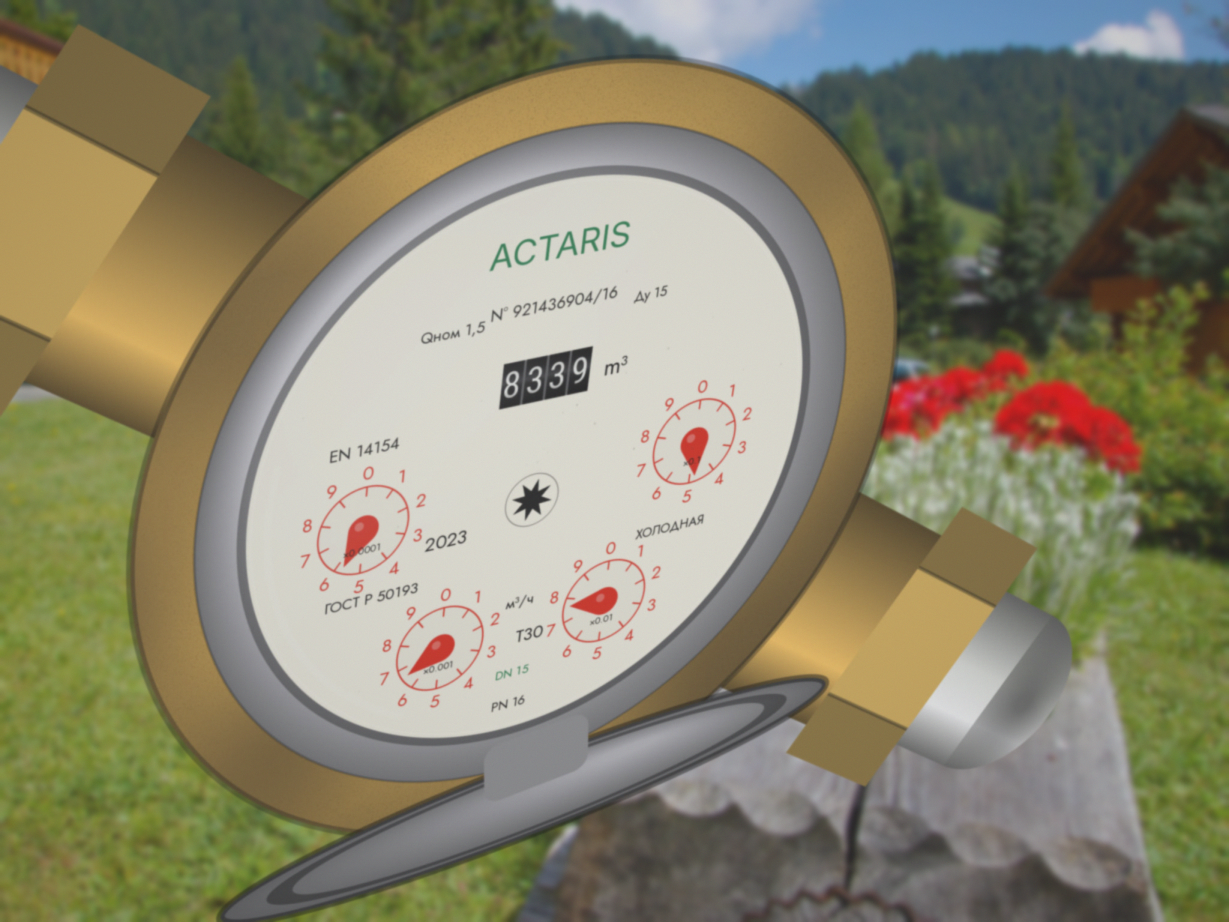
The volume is {"value": 8339.4765, "unit": "m³"}
